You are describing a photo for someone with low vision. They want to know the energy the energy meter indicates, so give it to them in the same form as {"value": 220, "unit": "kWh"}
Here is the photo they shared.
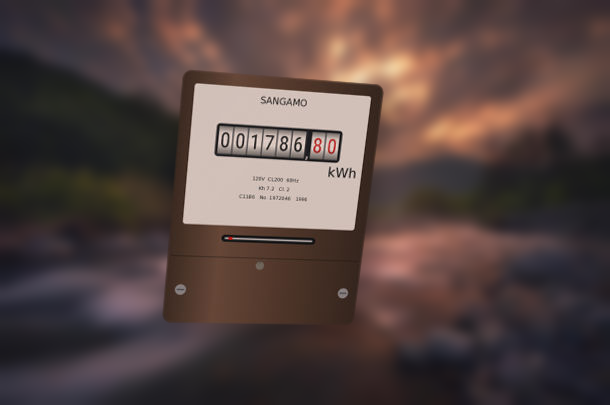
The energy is {"value": 1786.80, "unit": "kWh"}
